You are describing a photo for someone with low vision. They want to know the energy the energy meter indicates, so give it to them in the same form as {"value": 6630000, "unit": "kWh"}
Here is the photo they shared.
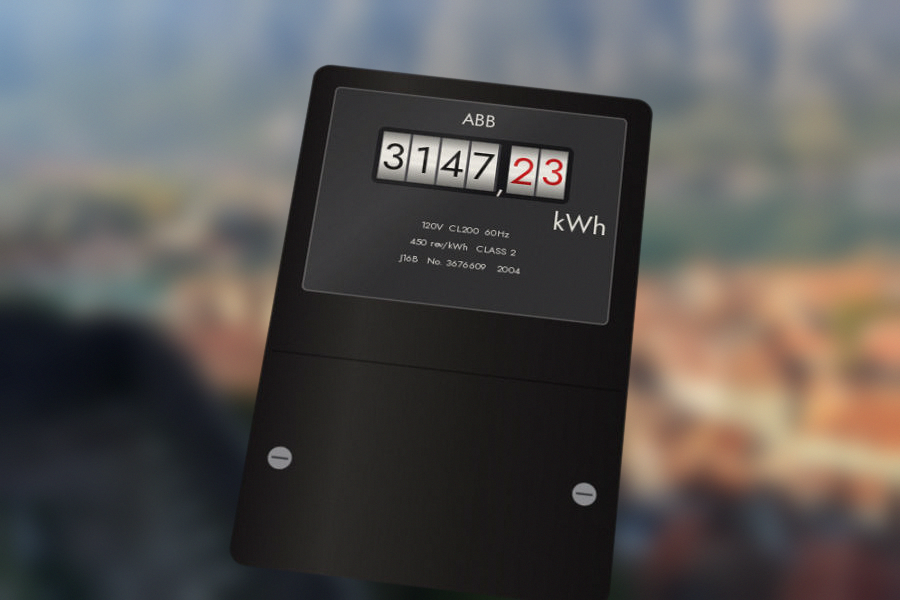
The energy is {"value": 3147.23, "unit": "kWh"}
